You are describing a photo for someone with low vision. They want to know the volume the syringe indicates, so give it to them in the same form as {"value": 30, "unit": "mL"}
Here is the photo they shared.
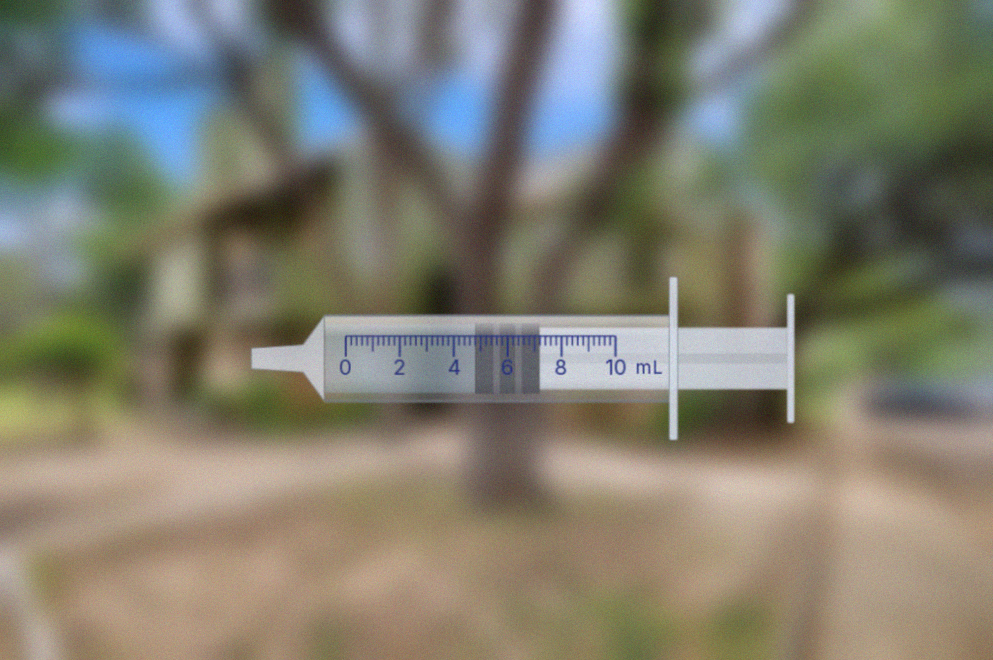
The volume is {"value": 4.8, "unit": "mL"}
